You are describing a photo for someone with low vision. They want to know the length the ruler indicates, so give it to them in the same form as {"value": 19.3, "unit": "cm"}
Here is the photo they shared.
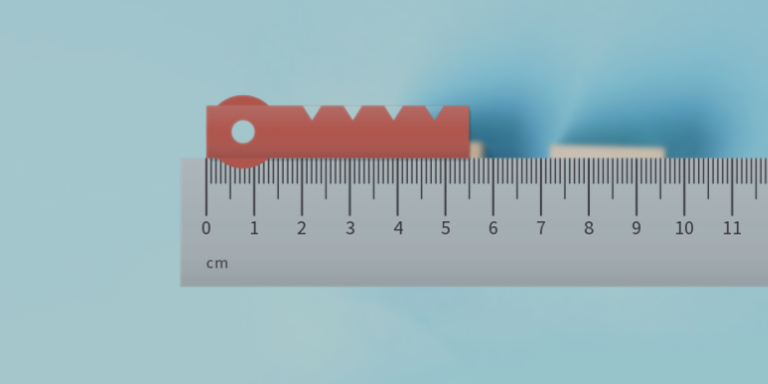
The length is {"value": 5.5, "unit": "cm"}
